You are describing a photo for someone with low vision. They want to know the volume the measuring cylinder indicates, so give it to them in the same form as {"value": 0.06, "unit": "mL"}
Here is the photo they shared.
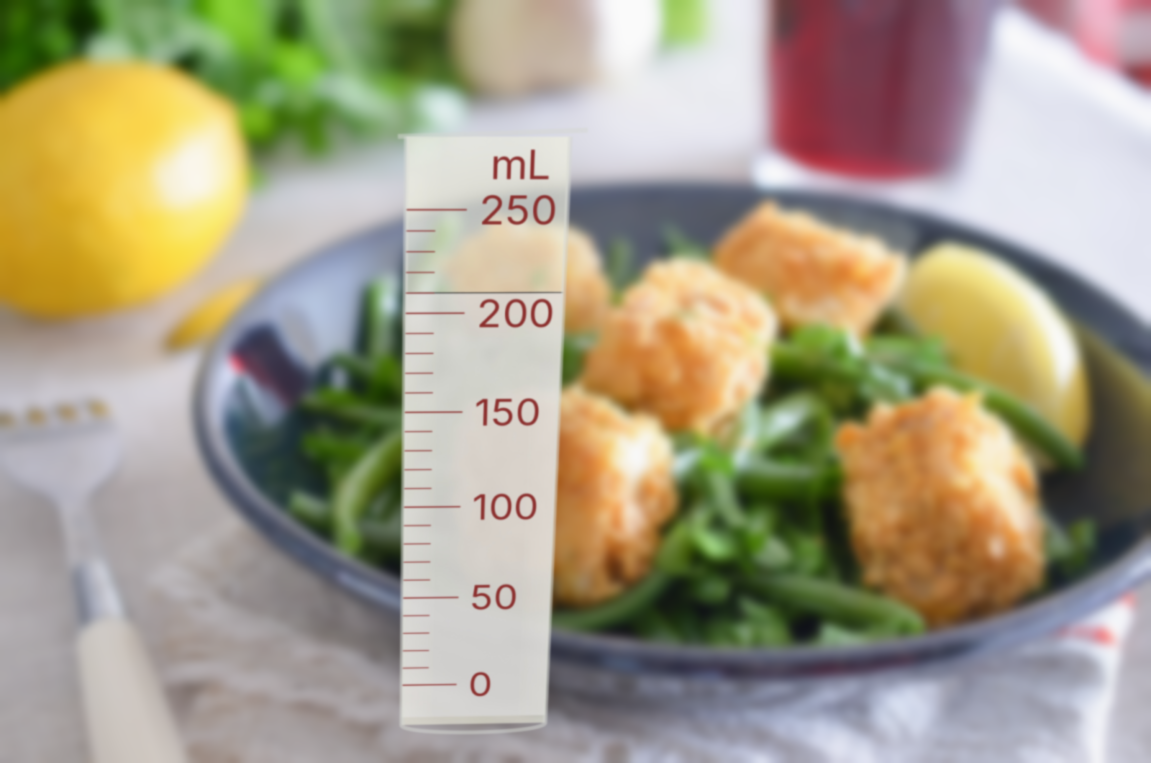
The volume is {"value": 210, "unit": "mL"}
